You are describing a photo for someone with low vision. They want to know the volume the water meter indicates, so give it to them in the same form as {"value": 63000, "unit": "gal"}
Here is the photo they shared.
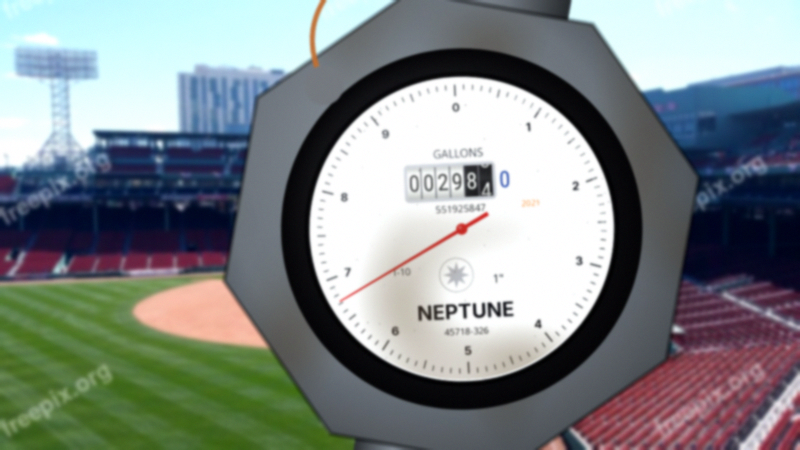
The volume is {"value": 29836.7, "unit": "gal"}
